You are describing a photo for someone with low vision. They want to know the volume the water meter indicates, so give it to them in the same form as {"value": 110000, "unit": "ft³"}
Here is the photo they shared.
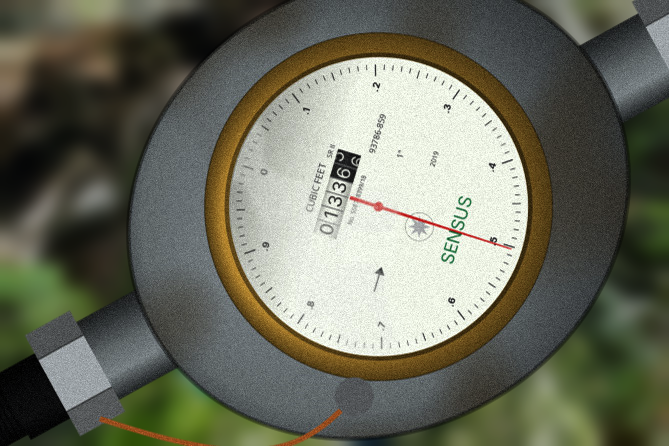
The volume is {"value": 13365.50, "unit": "ft³"}
